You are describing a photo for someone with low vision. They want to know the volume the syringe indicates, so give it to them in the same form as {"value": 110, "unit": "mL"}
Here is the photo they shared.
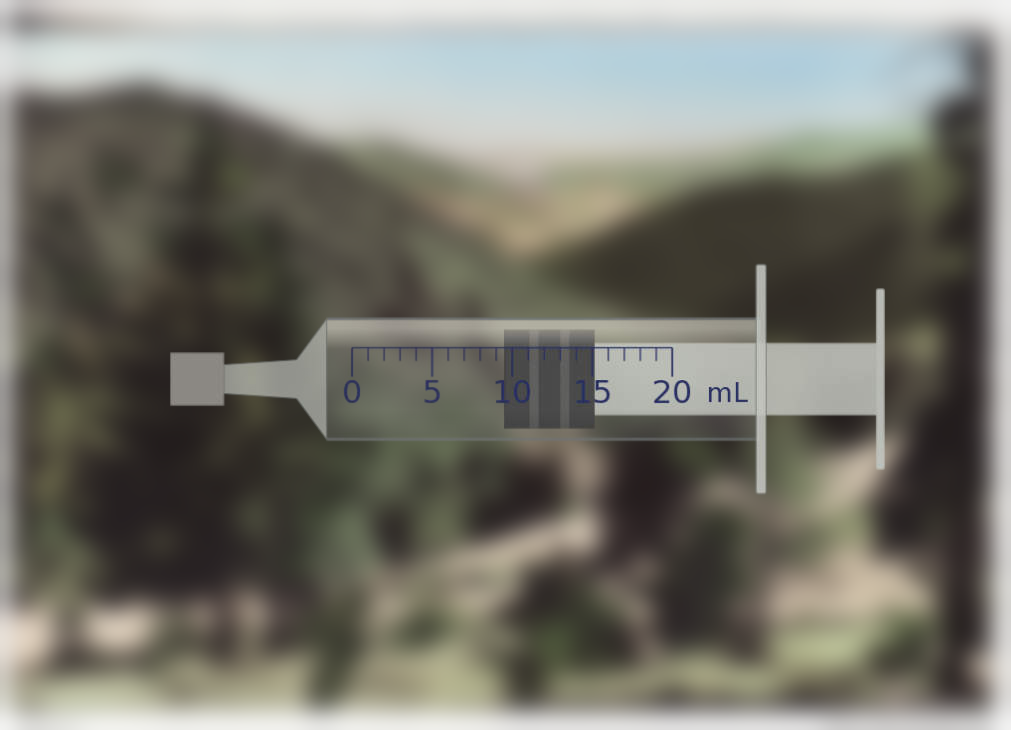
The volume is {"value": 9.5, "unit": "mL"}
